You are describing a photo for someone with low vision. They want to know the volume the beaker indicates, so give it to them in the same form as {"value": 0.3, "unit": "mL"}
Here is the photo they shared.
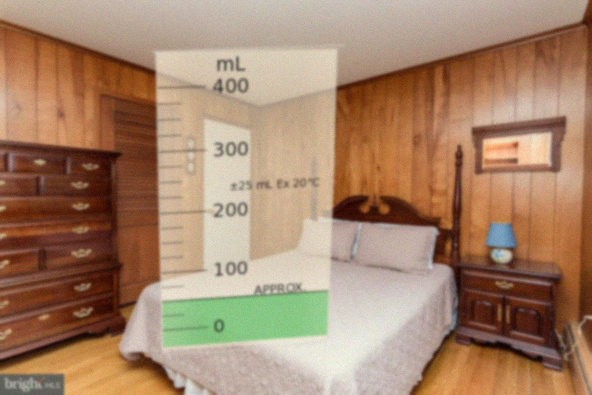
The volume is {"value": 50, "unit": "mL"}
